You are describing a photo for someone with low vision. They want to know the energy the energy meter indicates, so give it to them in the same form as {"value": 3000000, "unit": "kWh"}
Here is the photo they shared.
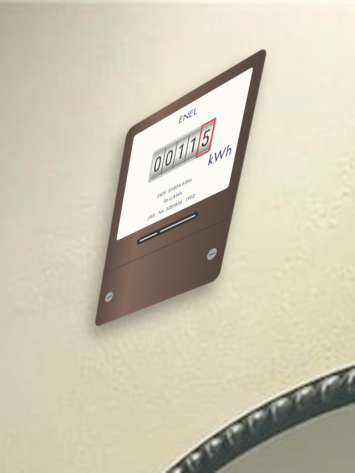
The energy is {"value": 11.5, "unit": "kWh"}
